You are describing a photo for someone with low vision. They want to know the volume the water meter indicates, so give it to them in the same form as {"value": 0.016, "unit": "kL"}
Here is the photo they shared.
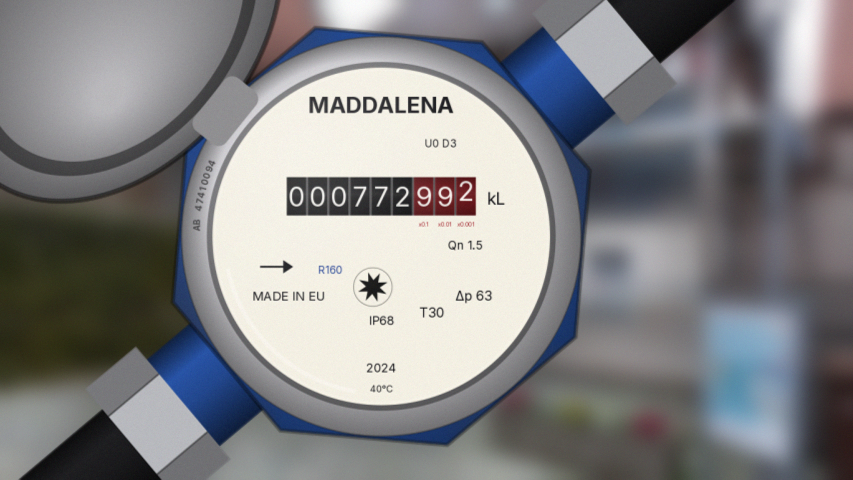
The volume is {"value": 772.992, "unit": "kL"}
